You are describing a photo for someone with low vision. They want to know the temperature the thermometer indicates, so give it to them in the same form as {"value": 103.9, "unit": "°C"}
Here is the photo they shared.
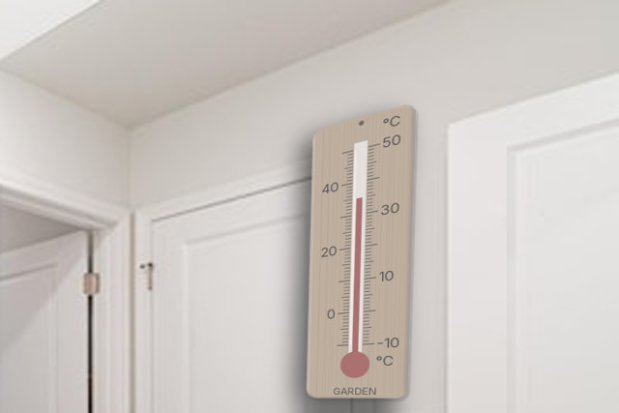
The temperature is {"value": 35, "unit": "°C"}
